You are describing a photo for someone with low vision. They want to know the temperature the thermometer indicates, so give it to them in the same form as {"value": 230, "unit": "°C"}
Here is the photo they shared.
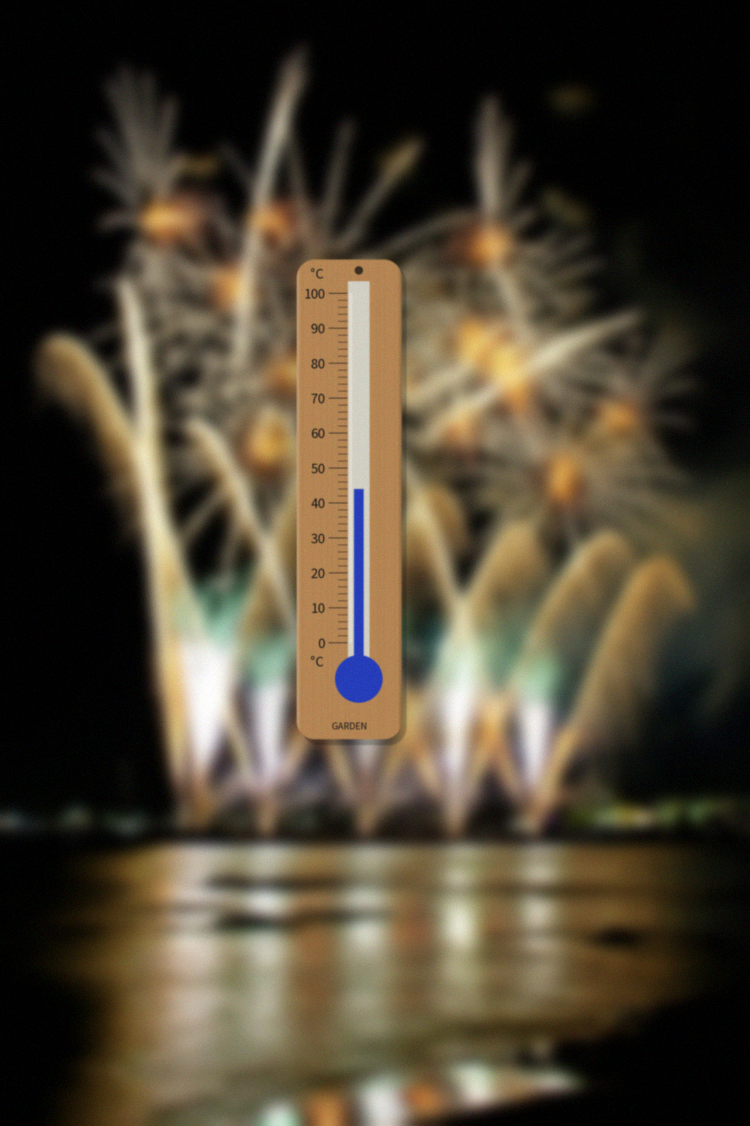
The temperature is {"value": 44, "unit": "°C"}
